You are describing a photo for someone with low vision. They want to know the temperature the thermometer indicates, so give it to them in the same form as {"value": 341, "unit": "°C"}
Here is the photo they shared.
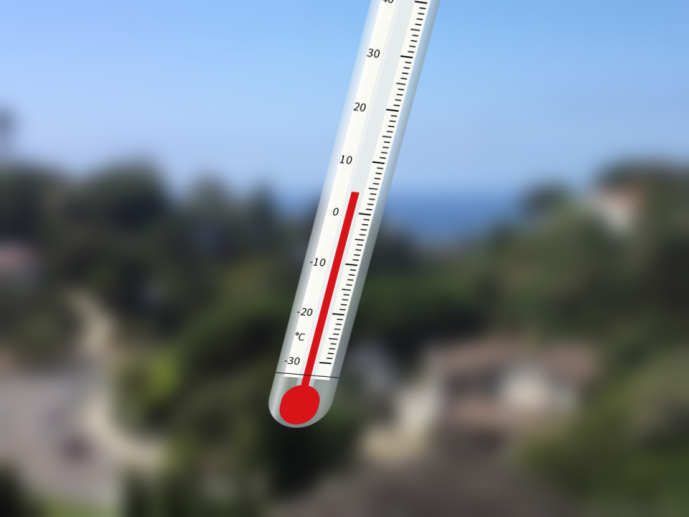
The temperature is {"value": 4, "unit": "°C"}
